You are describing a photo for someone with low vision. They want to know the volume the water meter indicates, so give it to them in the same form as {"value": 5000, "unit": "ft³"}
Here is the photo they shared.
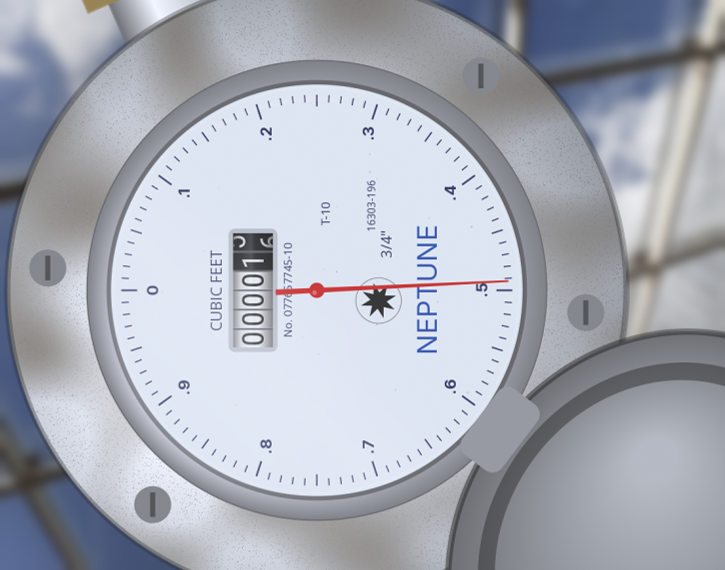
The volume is {"value": 15.49, "unit": "ft³"}
